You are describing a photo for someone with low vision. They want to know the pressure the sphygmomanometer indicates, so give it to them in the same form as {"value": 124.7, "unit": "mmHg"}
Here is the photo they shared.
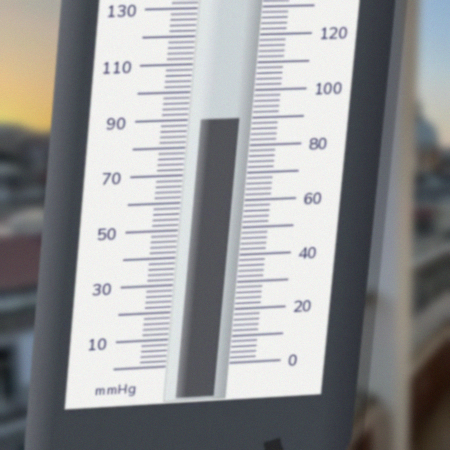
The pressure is {"value": 90, "unit": "mmHg"}
